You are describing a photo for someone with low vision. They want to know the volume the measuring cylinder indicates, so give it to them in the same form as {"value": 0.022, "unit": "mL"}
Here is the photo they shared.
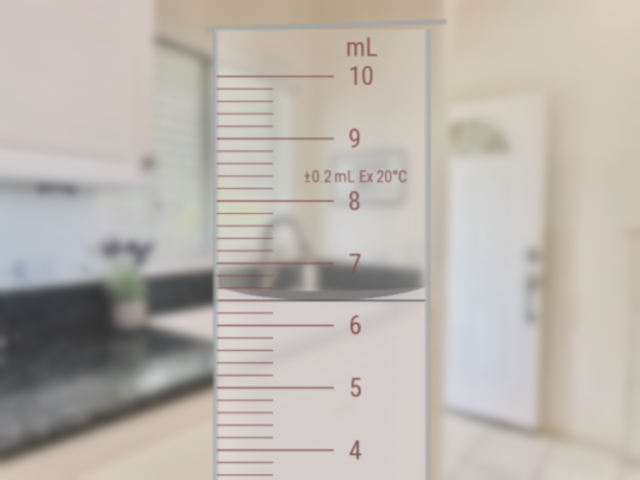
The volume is {"value": 6.4, "unit": "mL"}
